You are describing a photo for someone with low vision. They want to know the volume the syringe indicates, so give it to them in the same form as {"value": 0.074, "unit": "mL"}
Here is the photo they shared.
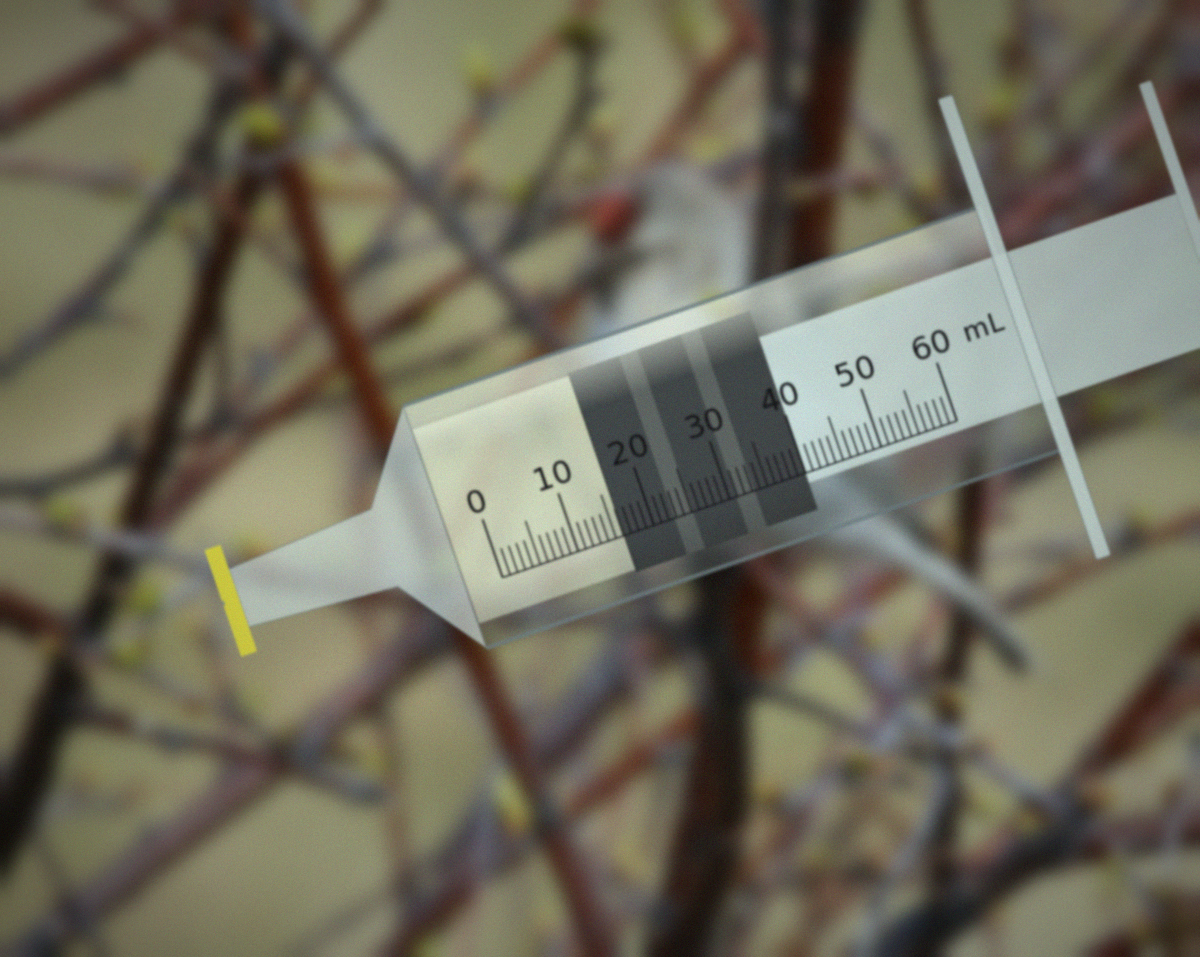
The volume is {"value": 16, "unit": "mL"}
